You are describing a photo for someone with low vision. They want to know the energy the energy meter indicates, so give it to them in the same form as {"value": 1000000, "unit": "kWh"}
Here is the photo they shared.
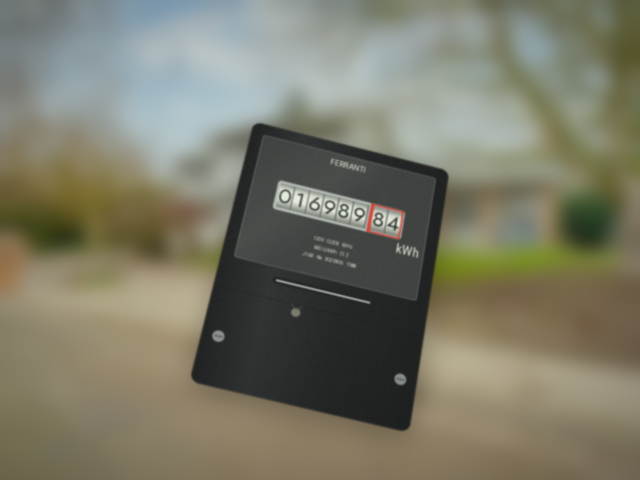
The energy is {"value": 16989.84, "unit": "kWh"}
